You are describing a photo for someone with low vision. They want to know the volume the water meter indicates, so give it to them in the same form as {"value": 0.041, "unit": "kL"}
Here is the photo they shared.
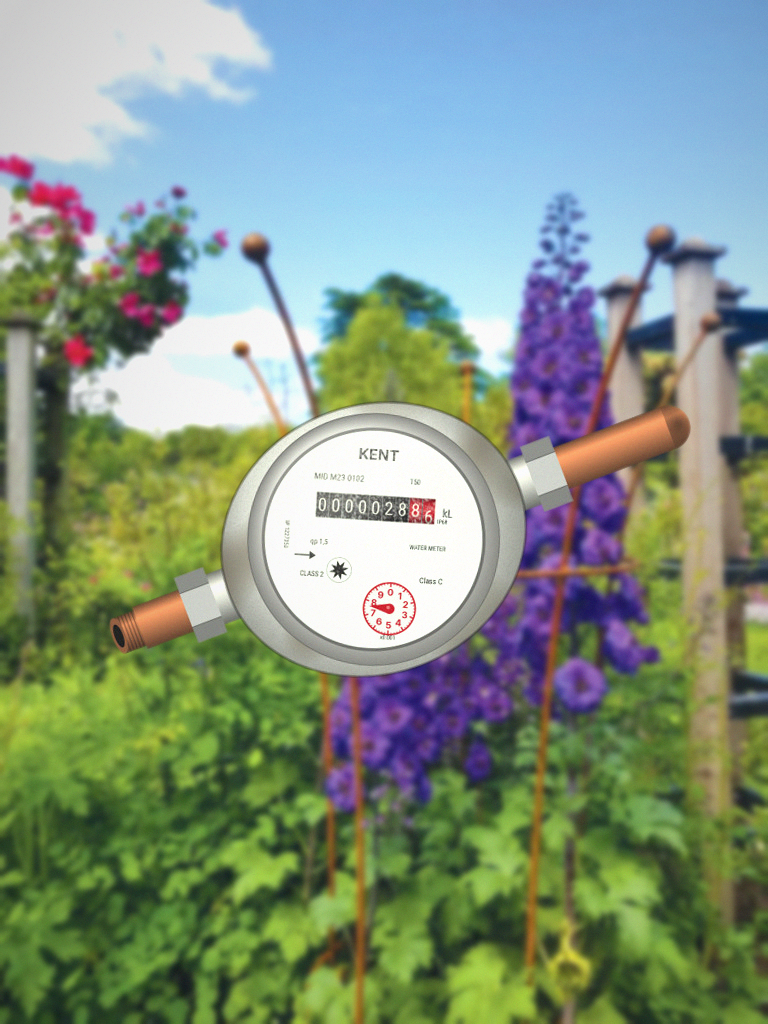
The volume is {"value": 28.857, "unit": "kL"}
